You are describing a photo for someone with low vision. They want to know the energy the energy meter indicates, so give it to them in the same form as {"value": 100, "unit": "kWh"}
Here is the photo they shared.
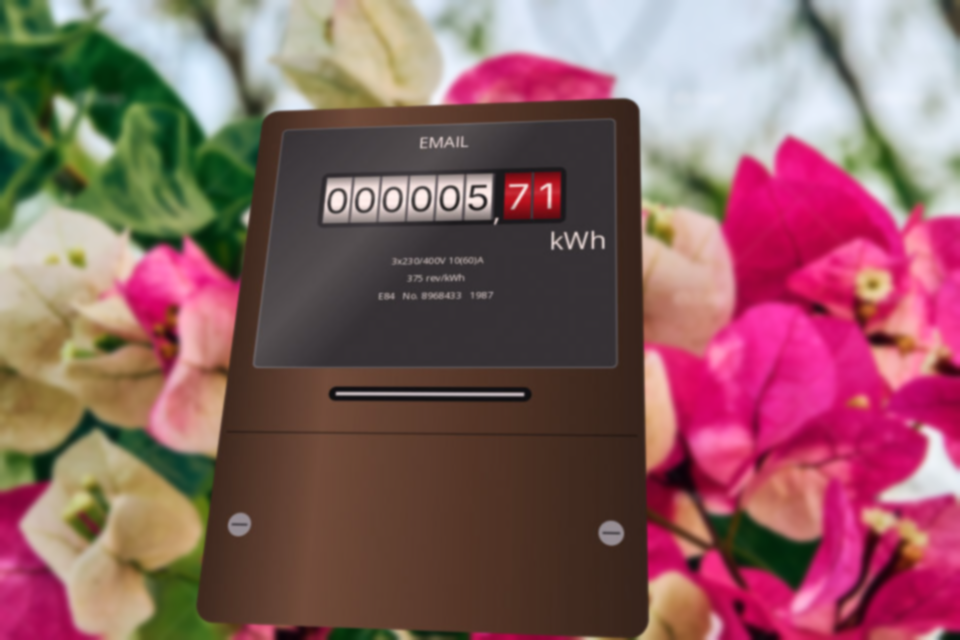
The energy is {"value": 5.71, "unit": "kWh"}
